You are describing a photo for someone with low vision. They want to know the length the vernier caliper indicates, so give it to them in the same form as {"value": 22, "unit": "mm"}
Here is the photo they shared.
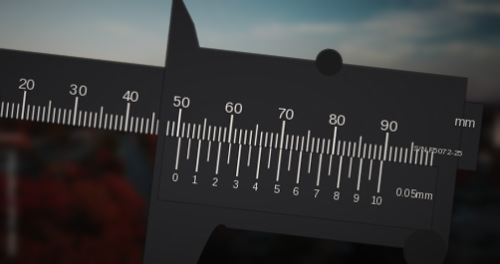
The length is {"value": 50.5, "unit": "mm"}
